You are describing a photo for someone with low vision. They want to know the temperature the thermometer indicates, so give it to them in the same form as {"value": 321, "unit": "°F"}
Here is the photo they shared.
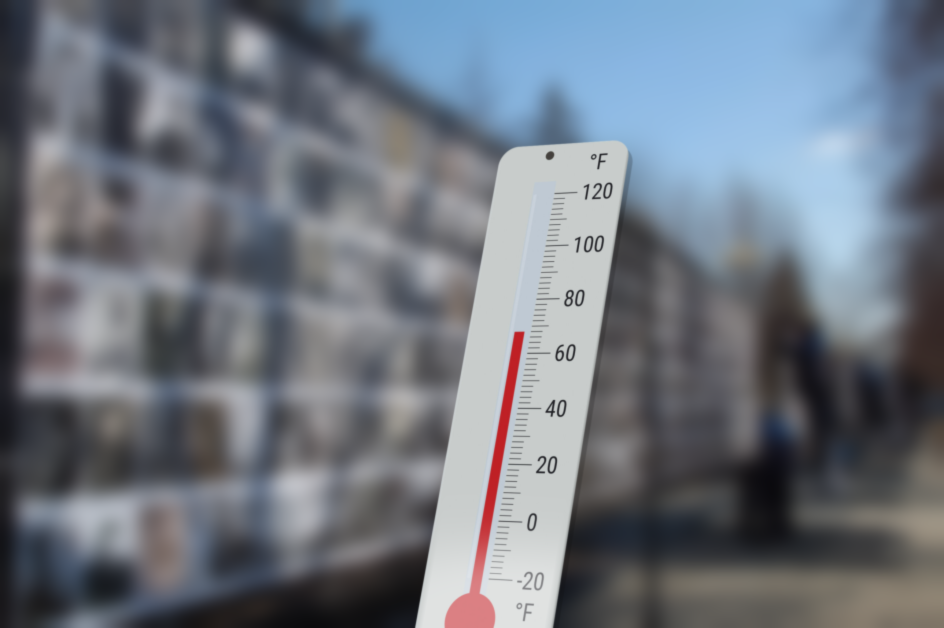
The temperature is {"value": 68, "unit": "°F"}
